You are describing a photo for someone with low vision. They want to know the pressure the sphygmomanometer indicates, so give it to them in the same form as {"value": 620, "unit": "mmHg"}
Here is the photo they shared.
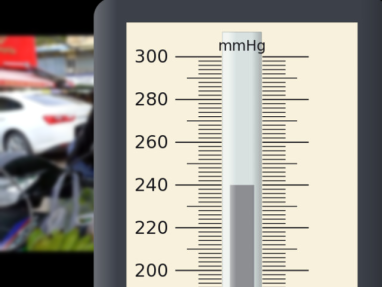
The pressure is {"value": 240, "unit": "mmHg"}
